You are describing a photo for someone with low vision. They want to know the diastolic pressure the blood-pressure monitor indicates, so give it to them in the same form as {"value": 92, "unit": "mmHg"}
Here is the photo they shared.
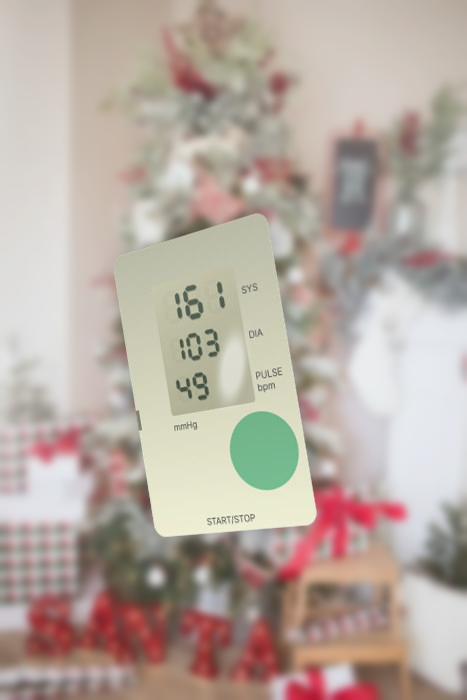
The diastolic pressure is {"value": 103, "unit": "mmHg"}
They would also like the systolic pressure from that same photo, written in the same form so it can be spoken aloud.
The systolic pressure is {"value": 161, "unit": "mmHg"}
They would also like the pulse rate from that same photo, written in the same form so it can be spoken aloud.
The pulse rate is {"value": 49, "unit": "bpm"}
